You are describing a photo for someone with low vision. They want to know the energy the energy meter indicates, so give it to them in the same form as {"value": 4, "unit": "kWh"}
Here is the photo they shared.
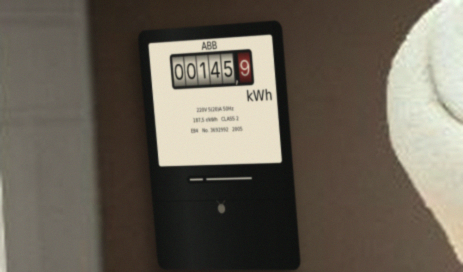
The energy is {"value": 145.9, "unit": "kWh"}
